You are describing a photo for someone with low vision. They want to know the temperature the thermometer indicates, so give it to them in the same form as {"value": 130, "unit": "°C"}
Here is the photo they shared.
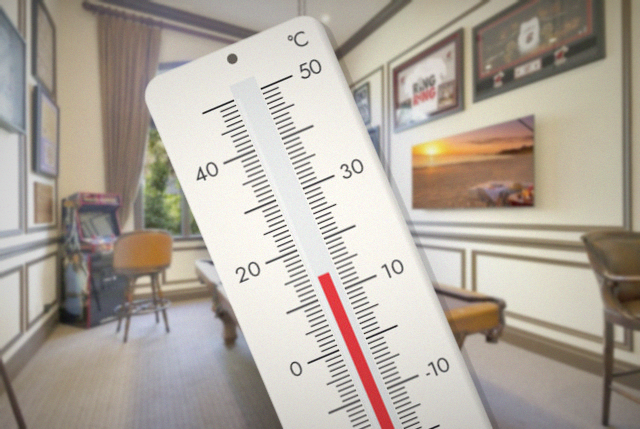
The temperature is {"value": 14, "unit": "°C"}
